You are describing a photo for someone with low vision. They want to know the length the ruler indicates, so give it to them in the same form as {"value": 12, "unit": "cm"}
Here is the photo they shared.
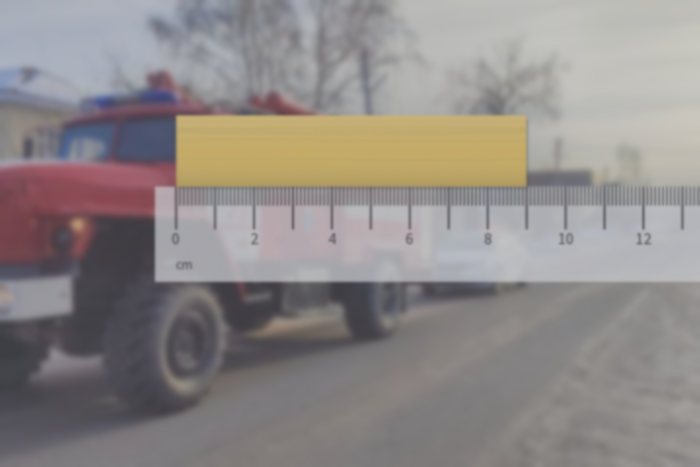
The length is {"value": 9, "unit": "cm"}
